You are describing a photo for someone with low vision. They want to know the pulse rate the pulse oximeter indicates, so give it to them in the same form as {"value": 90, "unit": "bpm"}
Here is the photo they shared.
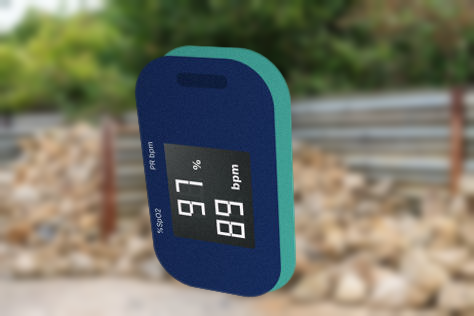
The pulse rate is {"value": 89, "unit": "bpm"}
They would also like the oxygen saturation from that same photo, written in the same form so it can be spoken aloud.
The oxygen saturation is {"value": 97, "unit": "%"}
